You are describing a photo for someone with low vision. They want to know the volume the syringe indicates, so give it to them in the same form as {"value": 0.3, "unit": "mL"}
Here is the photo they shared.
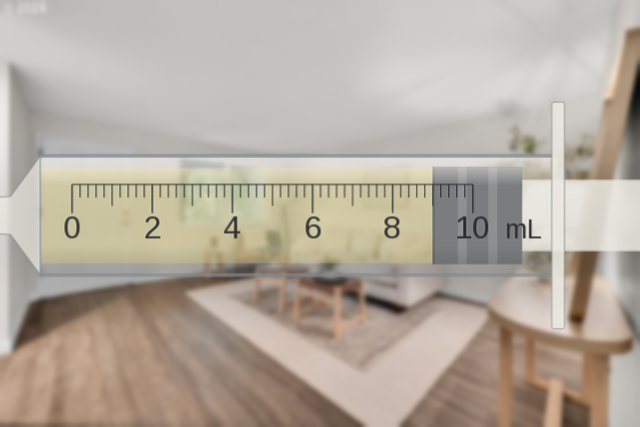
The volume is {"value": 9, "unit": "mL"}
